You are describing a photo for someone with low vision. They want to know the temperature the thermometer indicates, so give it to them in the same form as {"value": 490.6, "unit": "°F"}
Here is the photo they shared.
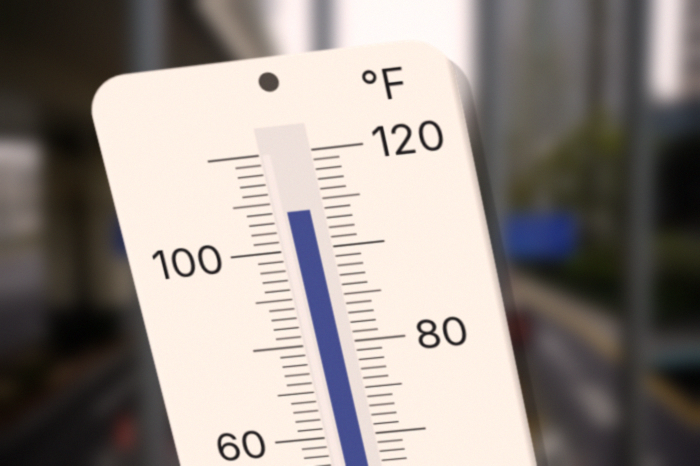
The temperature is {"value": 108, "unit": "°F"}
